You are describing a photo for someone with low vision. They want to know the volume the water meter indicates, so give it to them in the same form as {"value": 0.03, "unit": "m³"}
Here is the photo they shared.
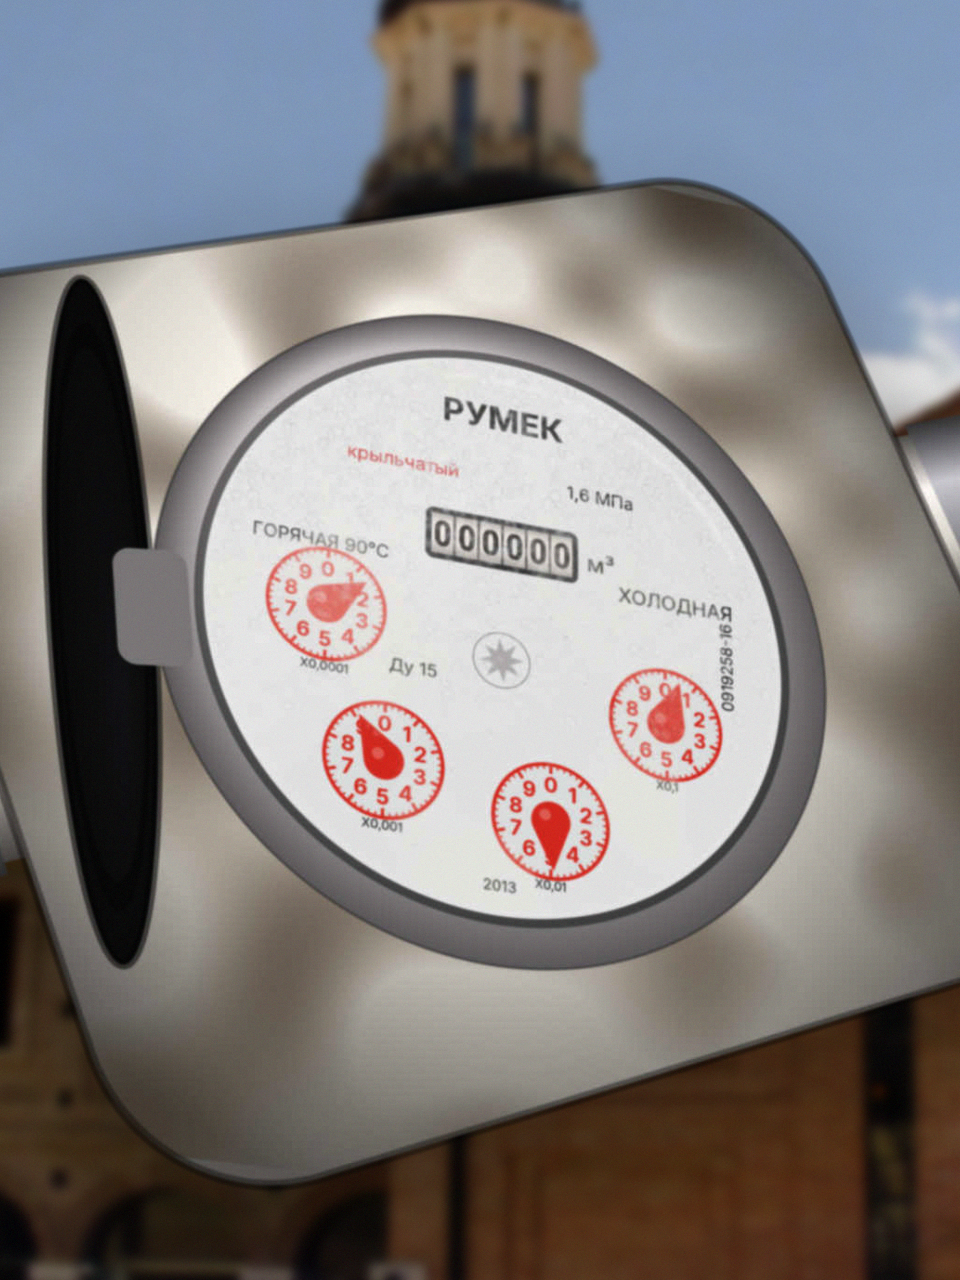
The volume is {"value": 0.0491, "unit": "m³"}
